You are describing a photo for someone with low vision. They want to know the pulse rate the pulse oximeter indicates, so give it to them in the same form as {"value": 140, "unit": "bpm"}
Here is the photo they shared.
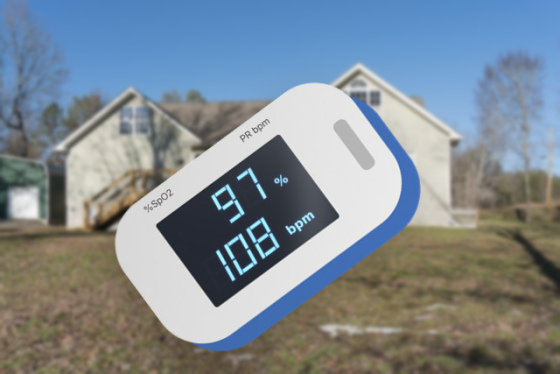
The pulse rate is {"value": 108, "unit": "bpm"}
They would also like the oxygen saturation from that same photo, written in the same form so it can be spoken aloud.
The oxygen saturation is {"value": 97, "unit": "%"}
